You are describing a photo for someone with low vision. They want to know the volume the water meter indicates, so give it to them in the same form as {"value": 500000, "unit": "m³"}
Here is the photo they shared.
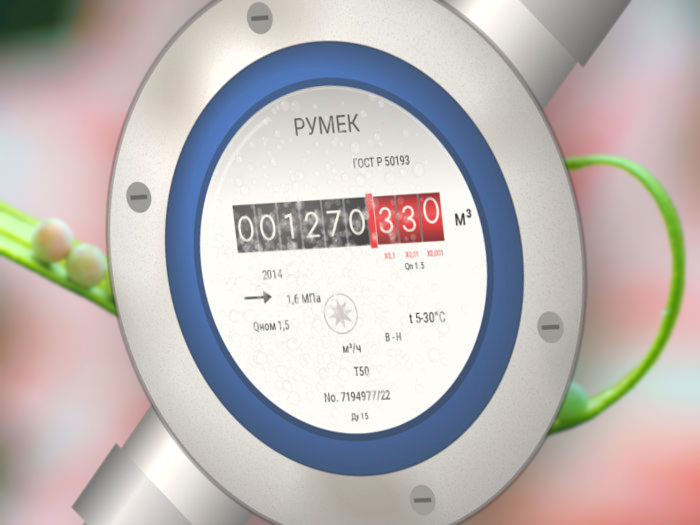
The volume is {"value": 1270.330, "unit": "m³"}
